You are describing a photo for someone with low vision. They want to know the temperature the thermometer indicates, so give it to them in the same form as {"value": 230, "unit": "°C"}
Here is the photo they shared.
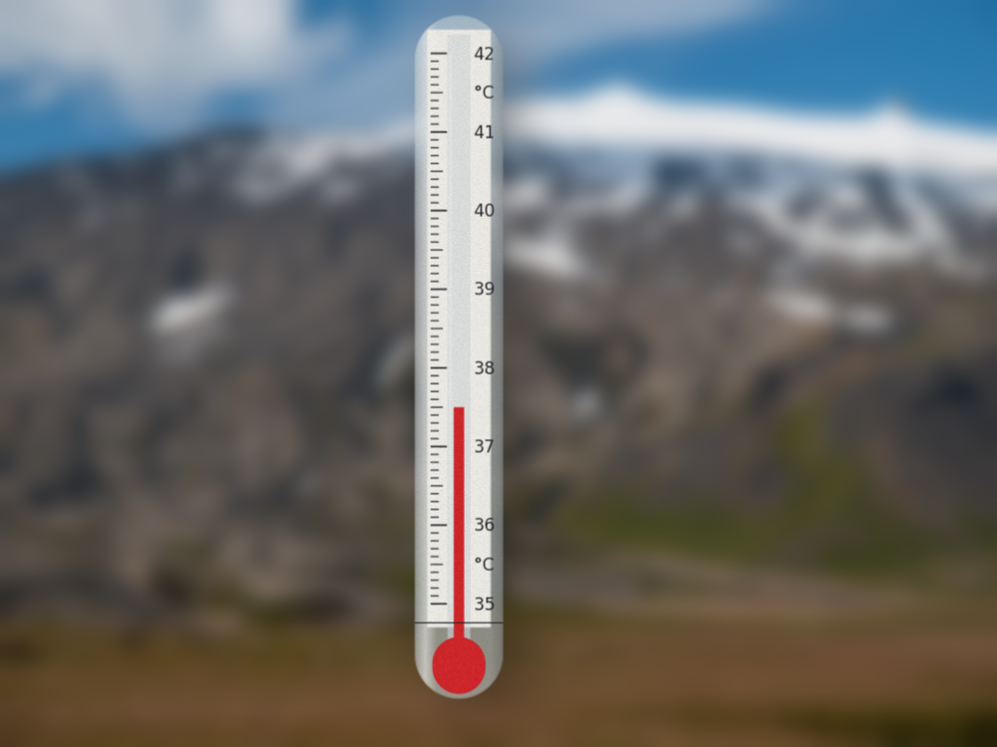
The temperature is {"value": 37.5, "unit": "°C"}
